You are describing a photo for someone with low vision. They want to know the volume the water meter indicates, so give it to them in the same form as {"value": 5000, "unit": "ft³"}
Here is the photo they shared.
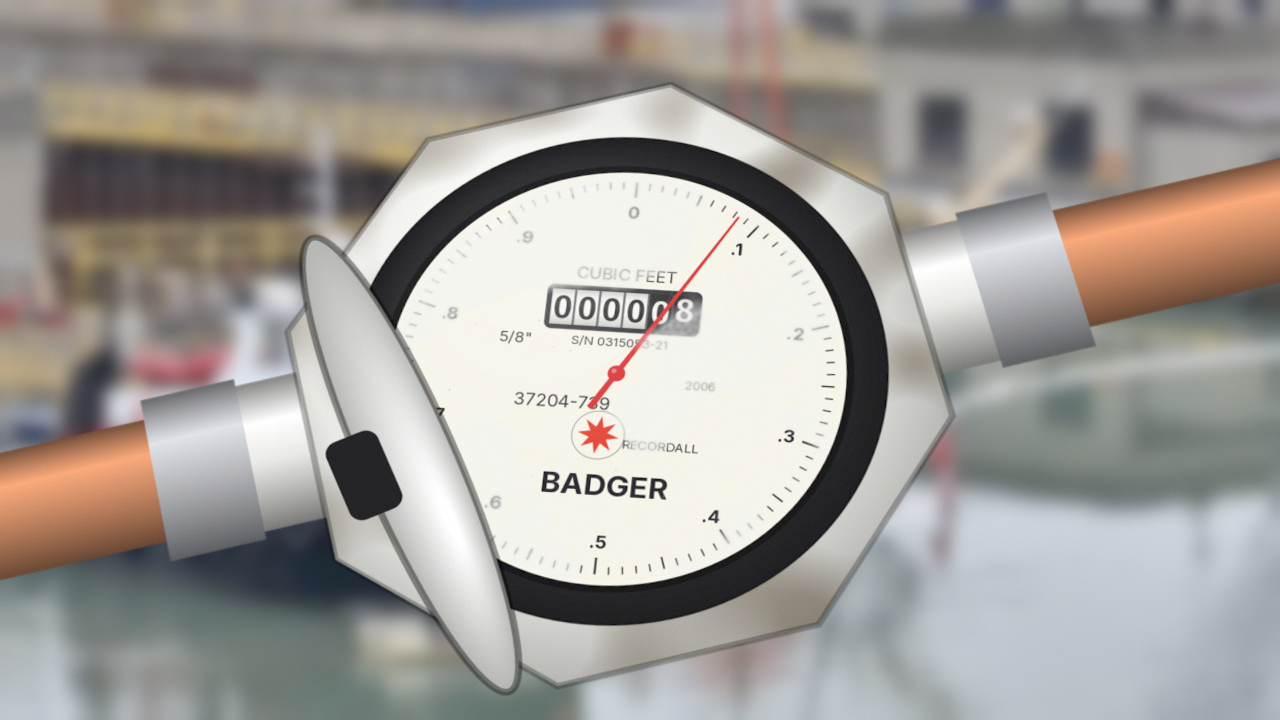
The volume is {"value": 8.08, "unit": "ft³"}
